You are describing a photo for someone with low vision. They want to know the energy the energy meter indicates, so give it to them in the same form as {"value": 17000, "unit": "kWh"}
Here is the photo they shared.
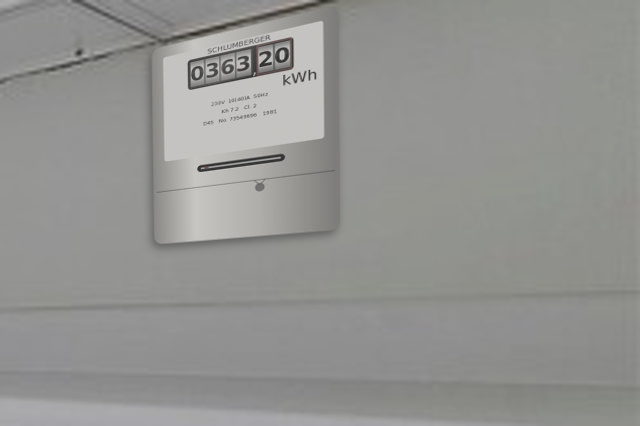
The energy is {"value": 363.20, "unit": "kWh"}
